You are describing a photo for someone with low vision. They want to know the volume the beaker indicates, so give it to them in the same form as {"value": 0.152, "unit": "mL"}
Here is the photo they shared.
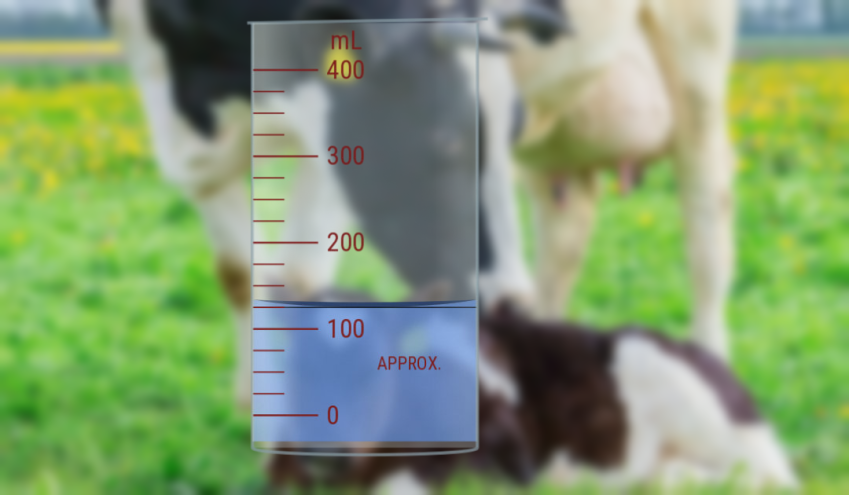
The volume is {"value": 125, "unit": "mL"}
